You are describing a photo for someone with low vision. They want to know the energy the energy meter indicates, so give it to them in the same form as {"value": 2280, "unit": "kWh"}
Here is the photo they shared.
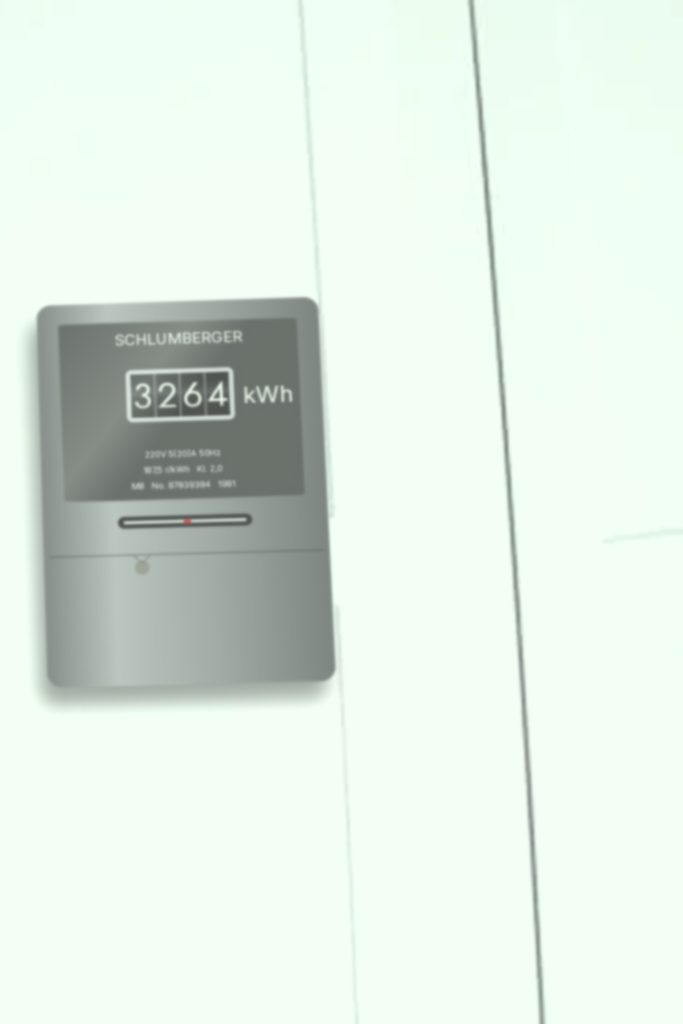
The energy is {"value": 3264, "unit": "kWh"}
